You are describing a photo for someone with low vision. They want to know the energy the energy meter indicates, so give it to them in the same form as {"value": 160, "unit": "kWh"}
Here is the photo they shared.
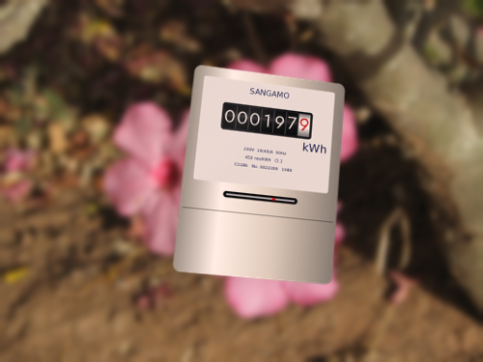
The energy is {"value": 197.9, "unit": "kWh"}
